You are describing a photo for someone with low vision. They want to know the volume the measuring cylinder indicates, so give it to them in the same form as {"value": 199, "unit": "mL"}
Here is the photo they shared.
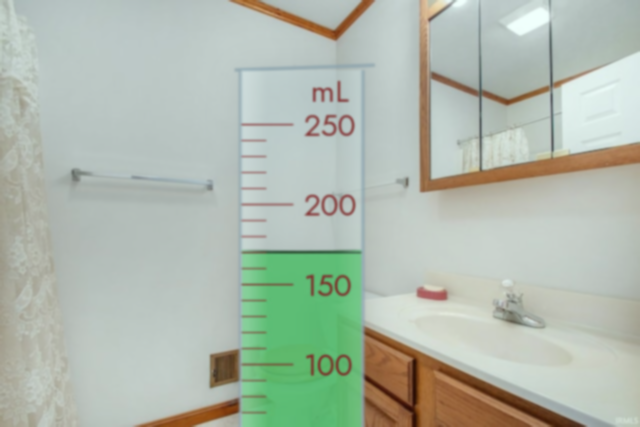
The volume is {"value": 170, "unit": "mL"}
